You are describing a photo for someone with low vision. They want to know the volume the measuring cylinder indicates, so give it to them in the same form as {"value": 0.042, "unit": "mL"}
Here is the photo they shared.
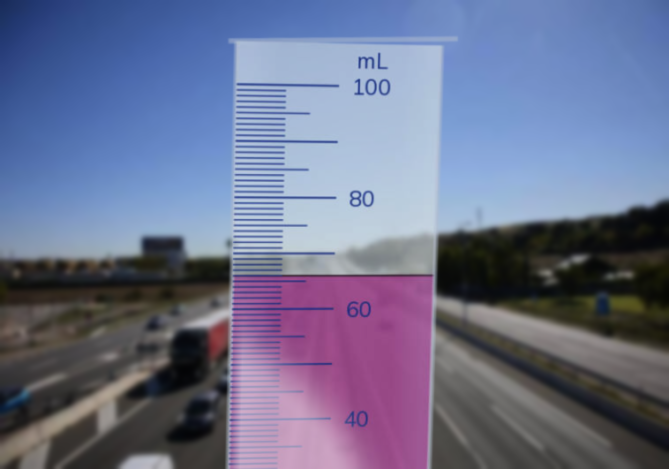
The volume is {"value": 66, "unit": "mL"}
